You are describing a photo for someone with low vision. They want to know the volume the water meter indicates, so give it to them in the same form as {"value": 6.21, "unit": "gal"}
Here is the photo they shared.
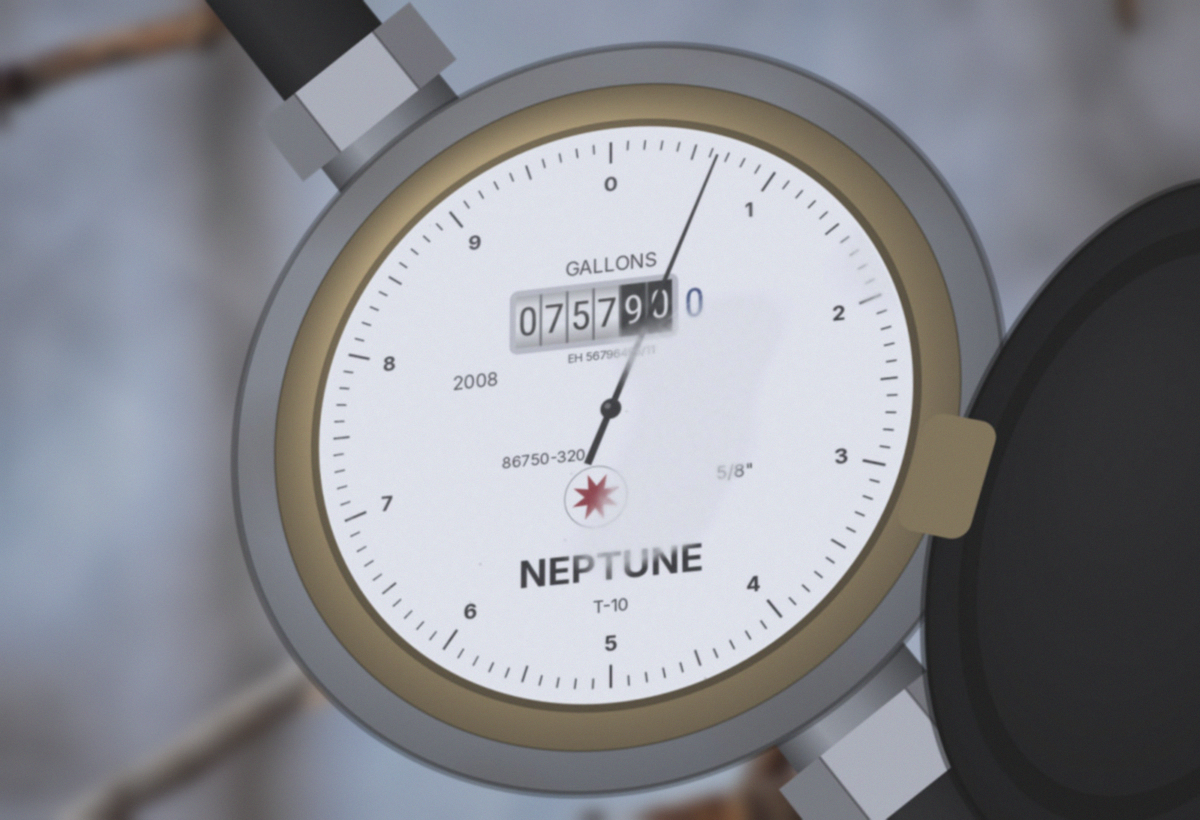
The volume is {"value": 757900.6, "unit": "gal"}
